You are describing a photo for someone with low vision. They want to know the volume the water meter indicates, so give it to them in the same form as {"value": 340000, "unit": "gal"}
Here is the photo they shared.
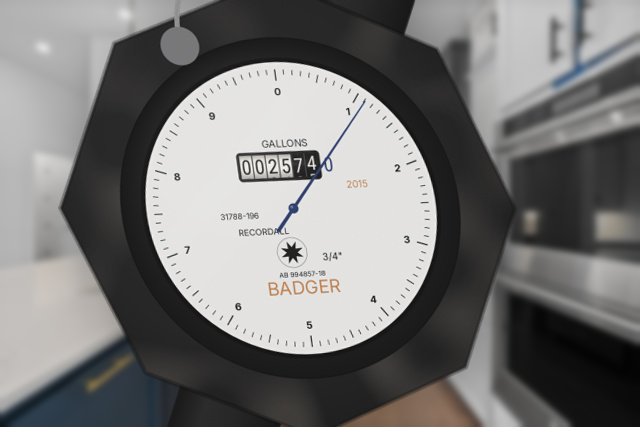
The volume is {"value": 25741.1, "unit": "gal"}
